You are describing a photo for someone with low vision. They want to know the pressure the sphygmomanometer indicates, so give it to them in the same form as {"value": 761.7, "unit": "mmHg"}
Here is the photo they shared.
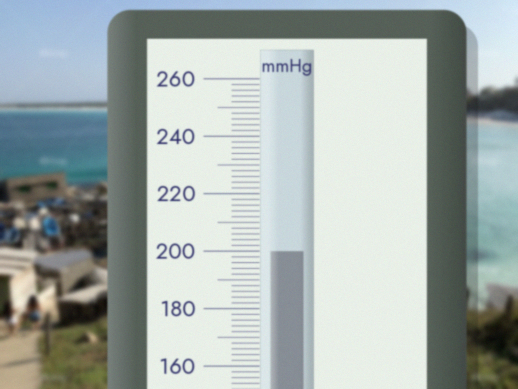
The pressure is {"value": 200, "unit": "mmHg"}
